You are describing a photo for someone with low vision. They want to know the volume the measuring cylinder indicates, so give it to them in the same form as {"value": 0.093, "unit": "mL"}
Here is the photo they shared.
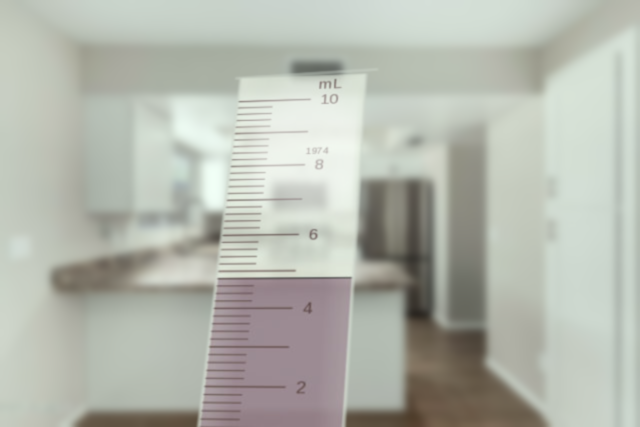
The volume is {"value": 4.8, "unit": "mL"}
